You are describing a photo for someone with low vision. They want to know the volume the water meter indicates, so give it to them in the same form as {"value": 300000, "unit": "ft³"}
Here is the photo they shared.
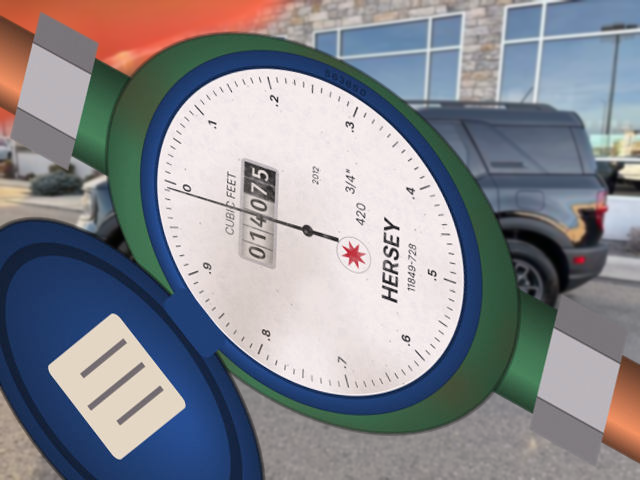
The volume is {"value": 14074.99, "unit": "ft³"}
